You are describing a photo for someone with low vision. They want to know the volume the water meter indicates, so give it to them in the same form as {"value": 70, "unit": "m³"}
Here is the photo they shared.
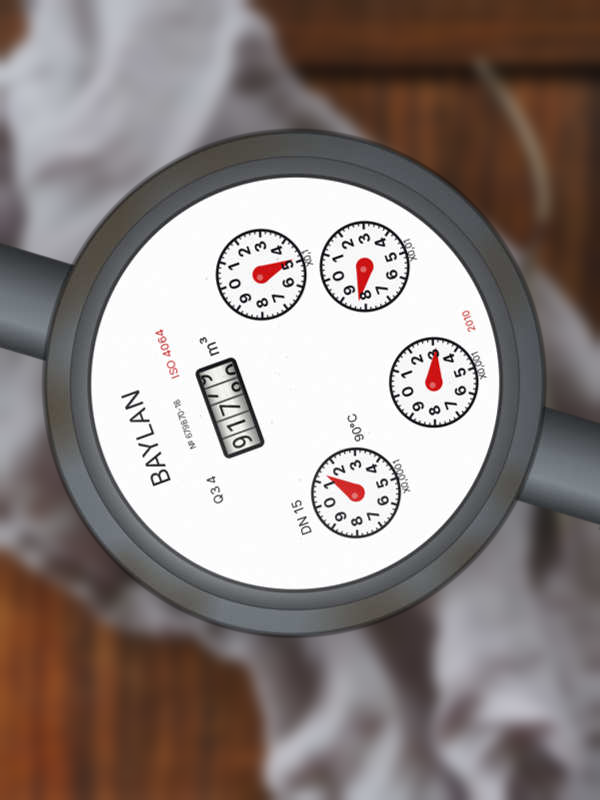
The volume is {"value": 91779.4831, "unit": "m³"}
